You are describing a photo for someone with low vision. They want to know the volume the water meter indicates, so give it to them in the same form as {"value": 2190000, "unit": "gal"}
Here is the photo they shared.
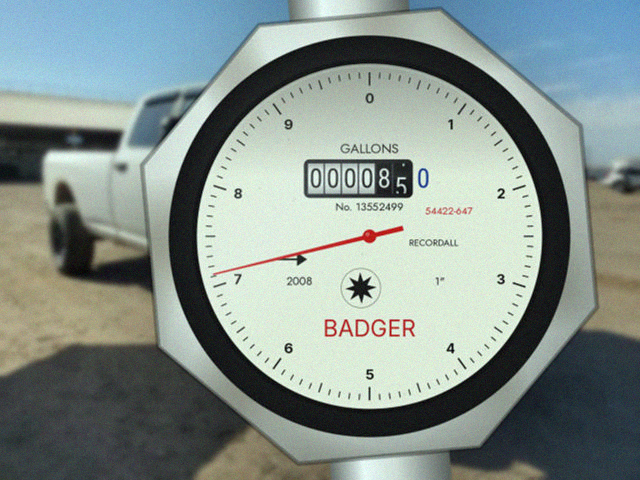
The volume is {"value": 847.1, "unit": "gal"}
